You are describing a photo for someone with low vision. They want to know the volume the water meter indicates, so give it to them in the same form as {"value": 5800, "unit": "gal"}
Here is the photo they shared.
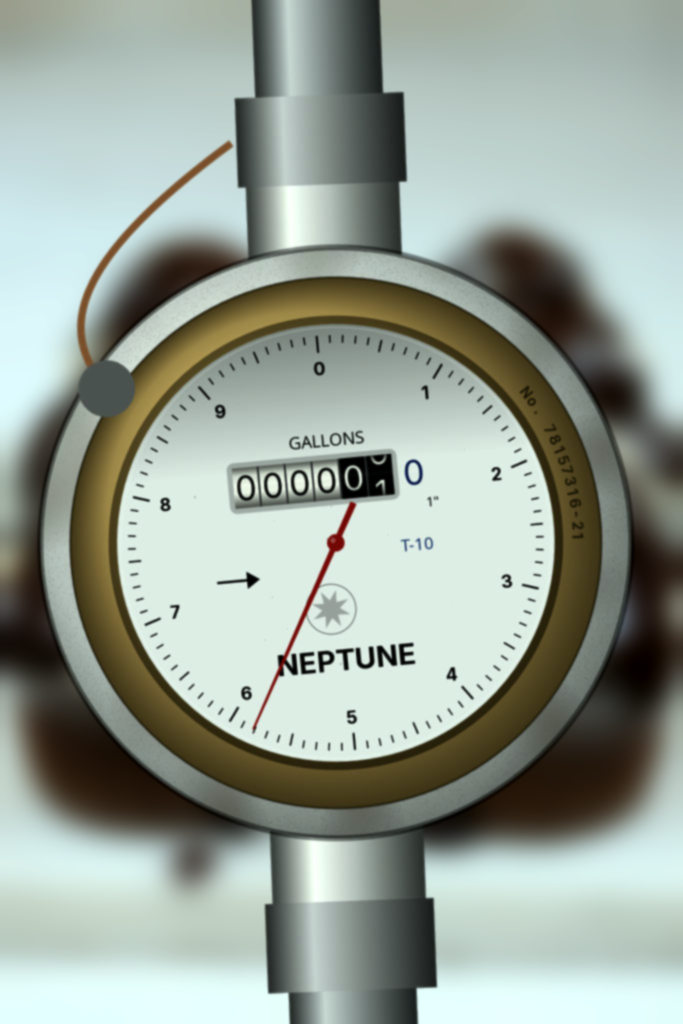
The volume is {"value": 5.8, "unit": "gal"}
